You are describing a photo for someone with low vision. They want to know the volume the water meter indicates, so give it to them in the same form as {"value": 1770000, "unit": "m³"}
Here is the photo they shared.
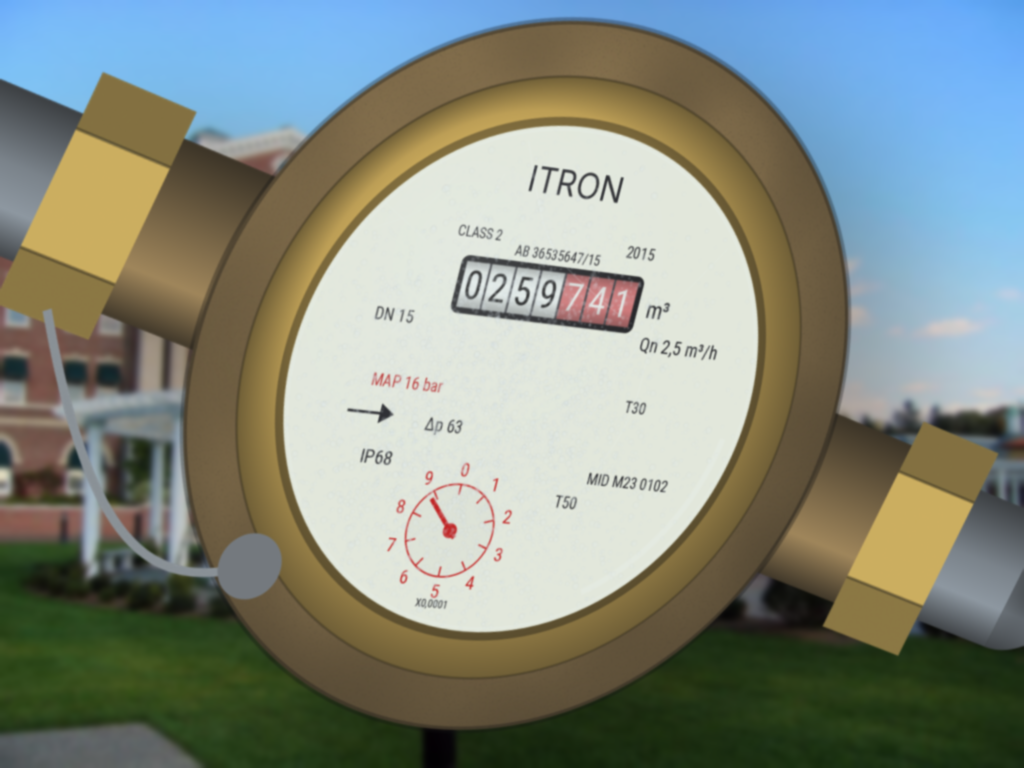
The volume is {"value": 259.7418, "unit": "m³"}
